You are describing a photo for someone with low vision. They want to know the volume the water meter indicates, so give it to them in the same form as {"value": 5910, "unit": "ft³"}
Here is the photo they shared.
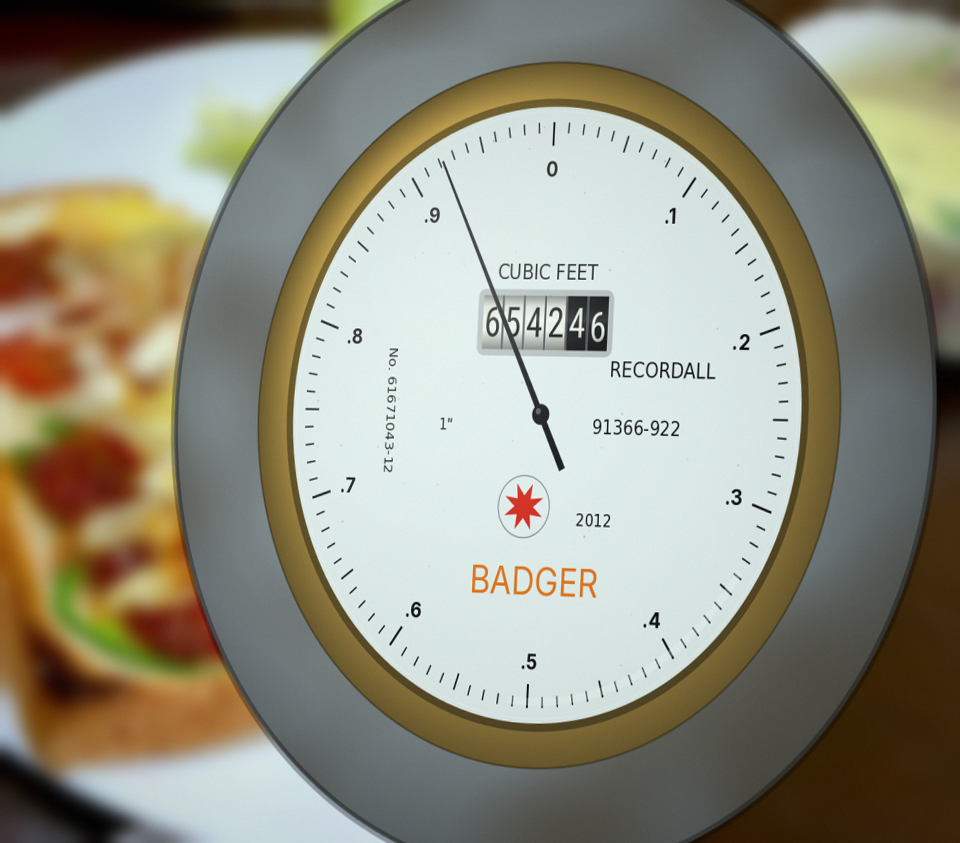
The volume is {"value": 654245.92, "unit": "ft³"}
